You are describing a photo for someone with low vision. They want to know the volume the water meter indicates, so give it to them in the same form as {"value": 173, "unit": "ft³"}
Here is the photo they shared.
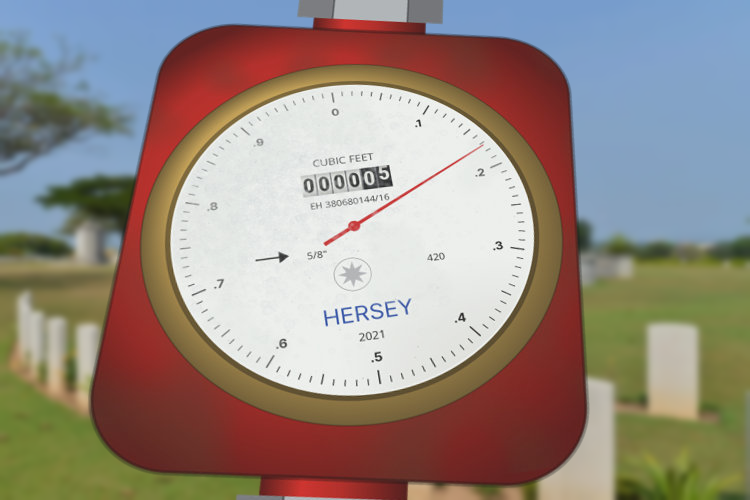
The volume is {"value": 5.17, "unit": "ft³"}
